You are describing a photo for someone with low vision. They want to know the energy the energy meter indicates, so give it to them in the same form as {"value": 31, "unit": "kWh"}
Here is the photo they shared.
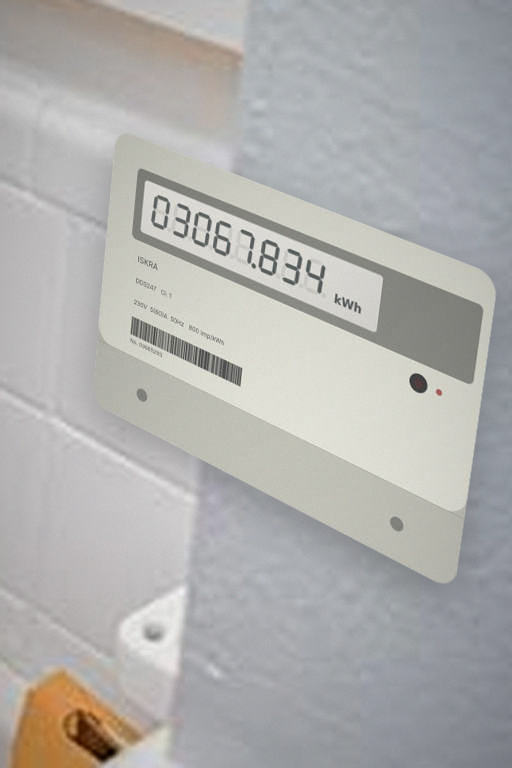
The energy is {"value": 3067.834, "unit": "kWh"}
